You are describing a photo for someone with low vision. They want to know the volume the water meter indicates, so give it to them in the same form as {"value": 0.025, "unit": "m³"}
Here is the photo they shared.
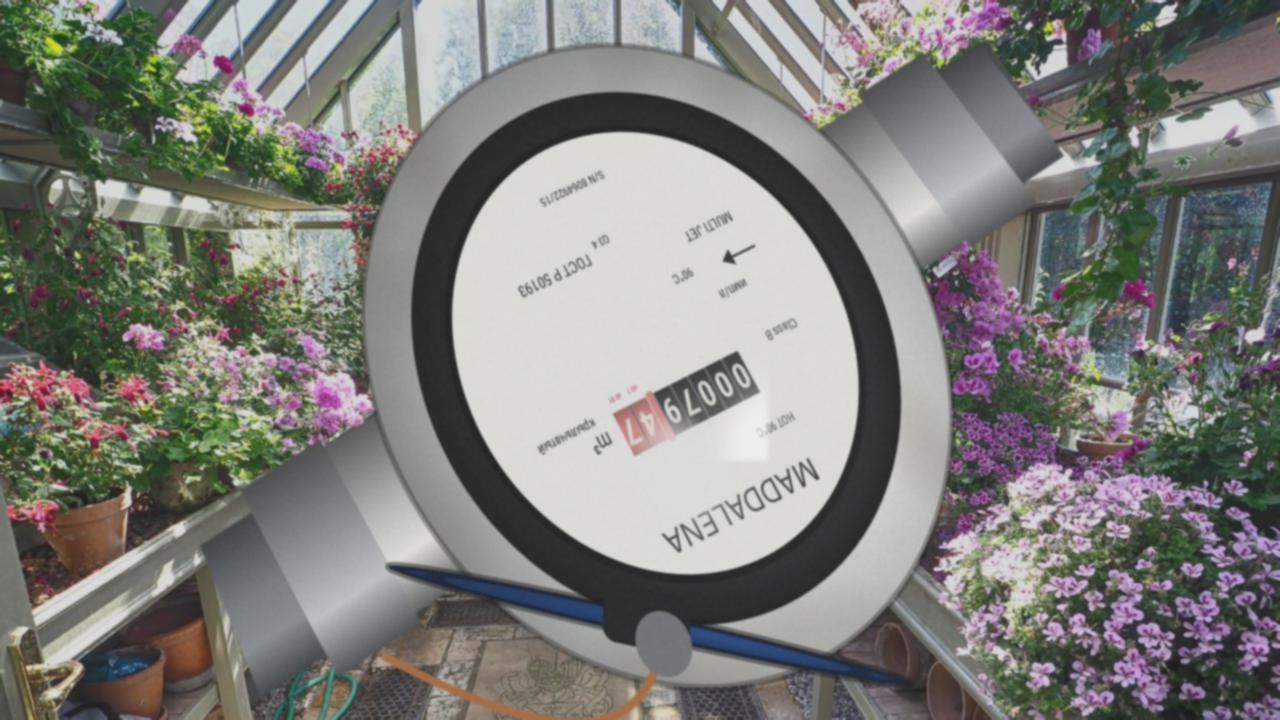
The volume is {"value": 79.47, "unit": "m³"}
